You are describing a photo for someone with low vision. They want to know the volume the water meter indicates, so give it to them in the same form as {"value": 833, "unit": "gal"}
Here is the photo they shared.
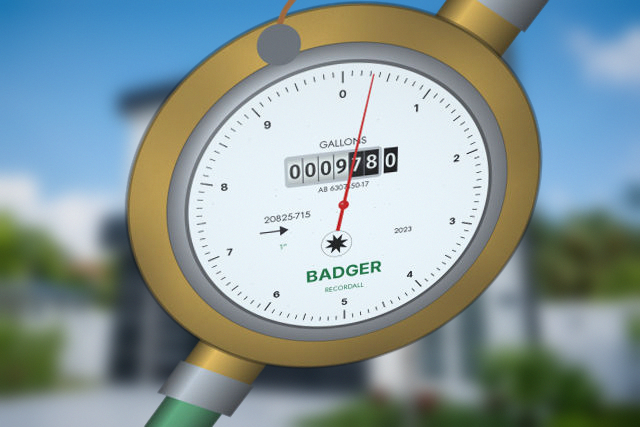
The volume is {"value": 9780.3, "unit": "gal"}
